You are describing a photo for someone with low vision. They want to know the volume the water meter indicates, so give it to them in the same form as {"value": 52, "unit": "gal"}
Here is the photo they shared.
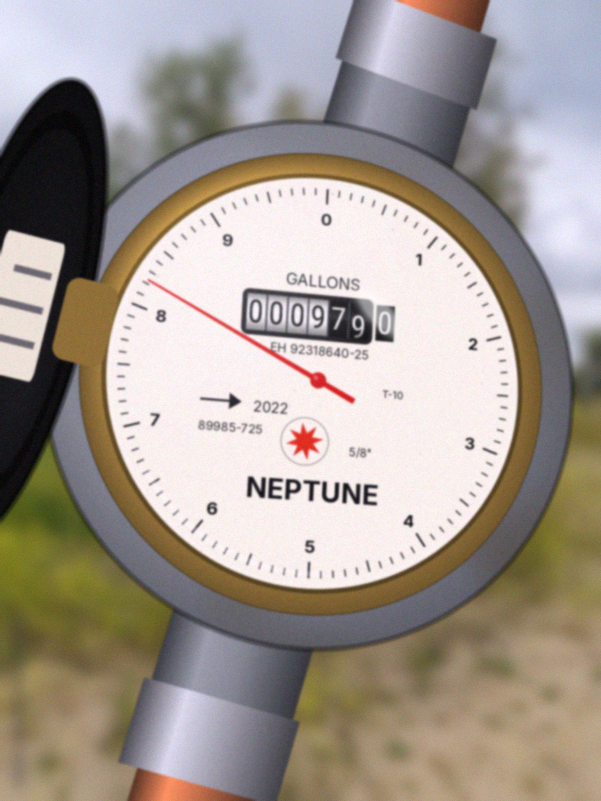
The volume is {"value": 9788.2, "unit": "gal"}
